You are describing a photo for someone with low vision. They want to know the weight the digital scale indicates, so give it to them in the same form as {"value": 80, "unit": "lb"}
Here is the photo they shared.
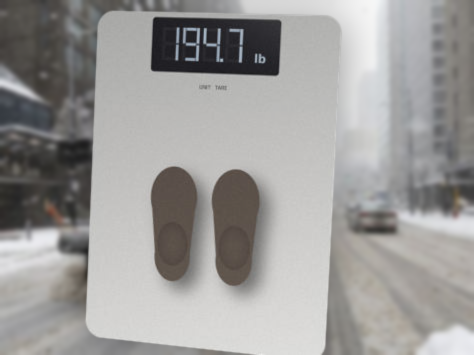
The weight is {"value": 194.7, "unit": "lb"}
